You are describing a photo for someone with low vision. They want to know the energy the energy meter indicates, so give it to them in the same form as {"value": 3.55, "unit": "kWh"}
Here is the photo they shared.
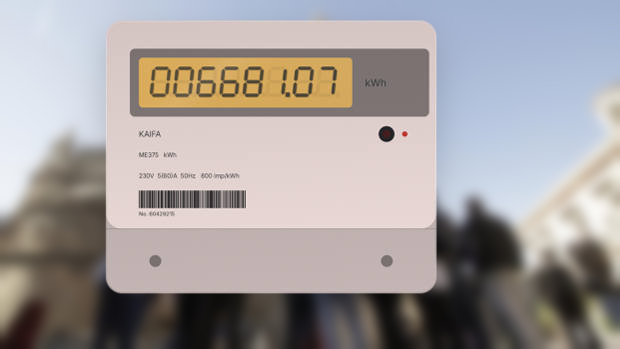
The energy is {"value": 6681.07, "unit": "kWh"}
